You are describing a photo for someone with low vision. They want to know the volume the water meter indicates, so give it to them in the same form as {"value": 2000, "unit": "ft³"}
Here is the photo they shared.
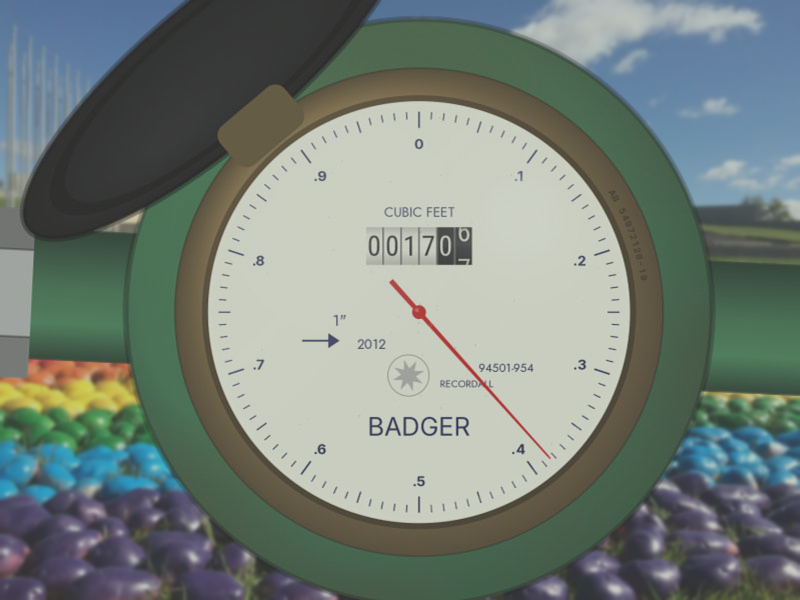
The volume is {"value": 1706.38, "unit": "ft³"}
